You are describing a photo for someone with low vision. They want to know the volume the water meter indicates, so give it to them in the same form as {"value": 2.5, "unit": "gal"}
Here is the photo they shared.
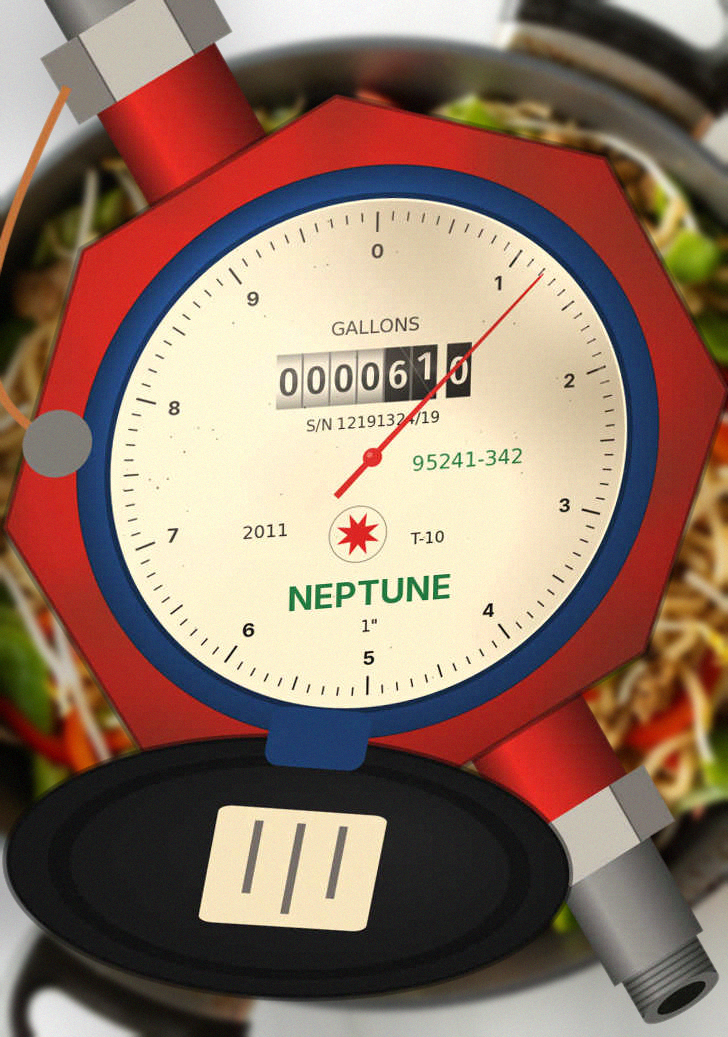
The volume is {"value": 611.2, "unit": "gal"}
